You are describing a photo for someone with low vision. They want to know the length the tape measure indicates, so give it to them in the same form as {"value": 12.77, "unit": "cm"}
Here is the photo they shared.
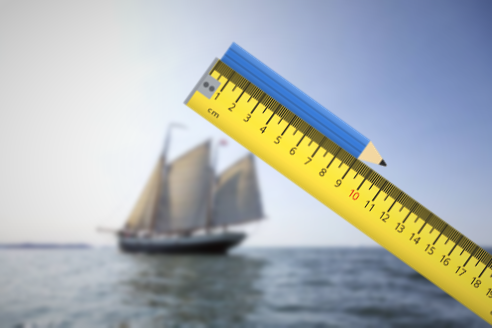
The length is {"value": 10.5, "unit": "cm"}
